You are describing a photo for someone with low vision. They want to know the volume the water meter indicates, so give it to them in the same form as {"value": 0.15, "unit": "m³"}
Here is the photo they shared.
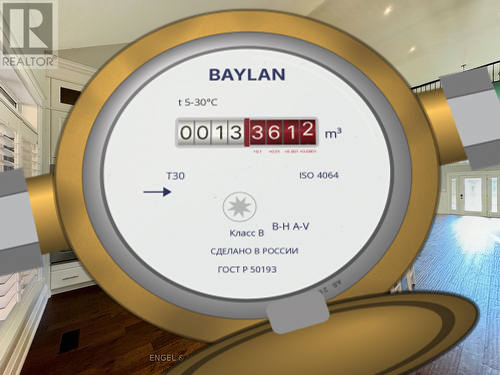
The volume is {"value": 13.3612, "unit": "m³"}
